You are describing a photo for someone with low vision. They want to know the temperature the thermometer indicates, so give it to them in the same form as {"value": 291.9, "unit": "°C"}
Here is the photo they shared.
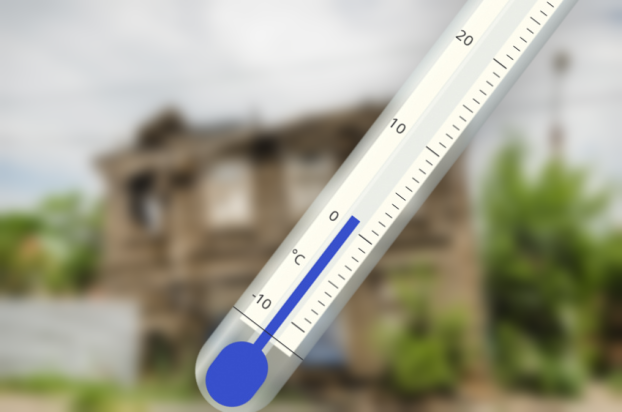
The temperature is {"value": 1, "unit": "°C"}
